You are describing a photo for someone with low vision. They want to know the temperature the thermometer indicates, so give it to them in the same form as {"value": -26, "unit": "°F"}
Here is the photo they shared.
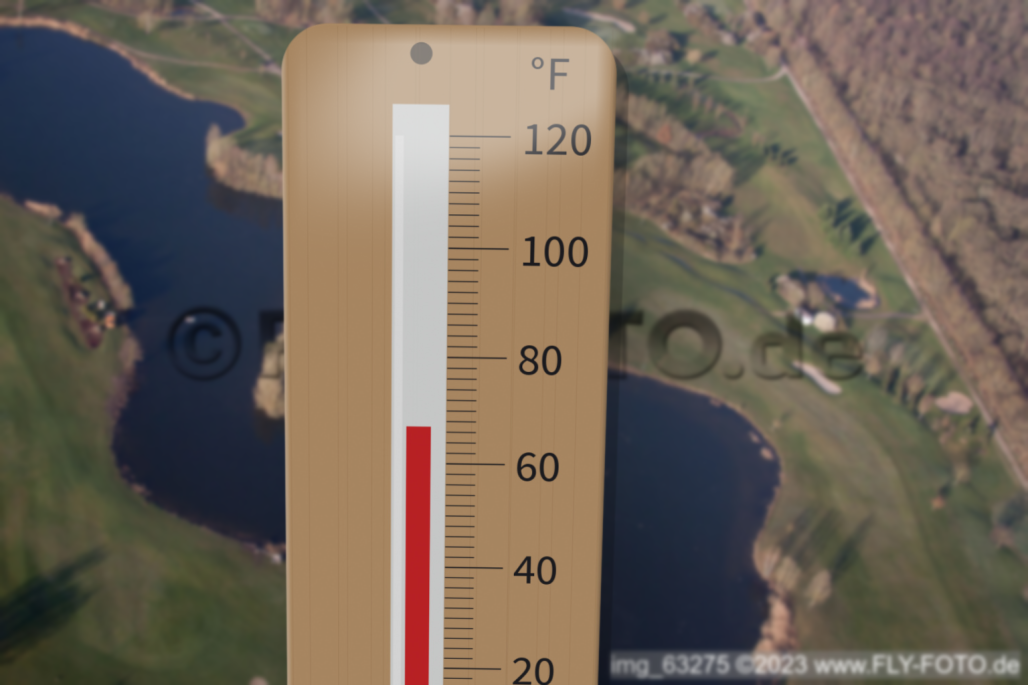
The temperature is {"value": 67, "unit": "°F"}
